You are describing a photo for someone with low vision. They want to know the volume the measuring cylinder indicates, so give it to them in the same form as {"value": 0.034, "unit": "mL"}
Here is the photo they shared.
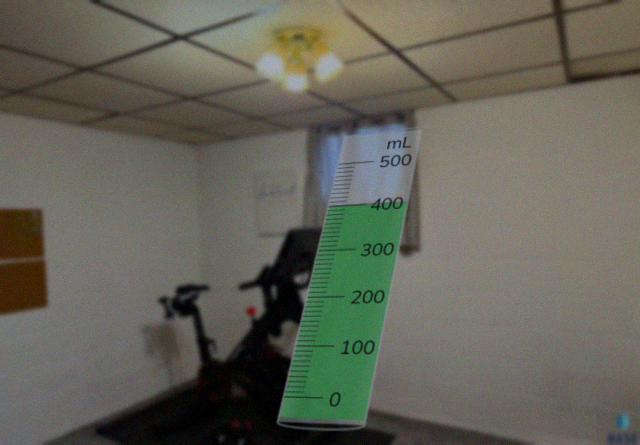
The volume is {"value": 400, "unit": "mL"}
